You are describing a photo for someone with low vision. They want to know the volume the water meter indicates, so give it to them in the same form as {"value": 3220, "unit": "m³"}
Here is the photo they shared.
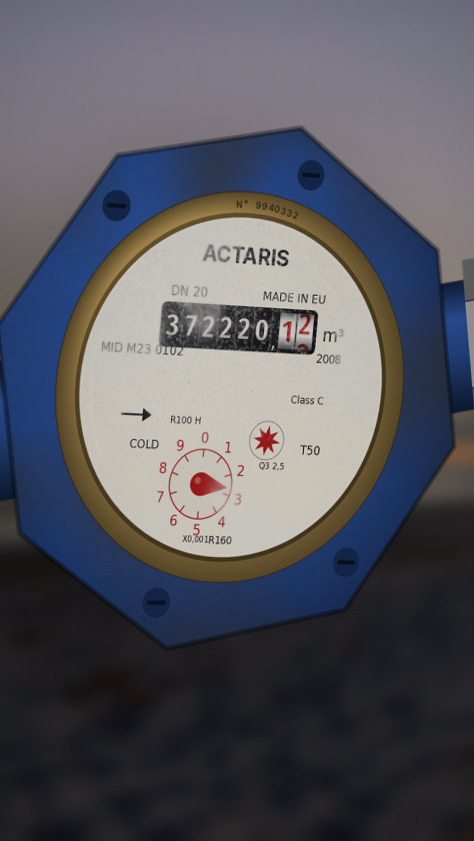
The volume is {"value": 372220.122, "unit": "m³"}
